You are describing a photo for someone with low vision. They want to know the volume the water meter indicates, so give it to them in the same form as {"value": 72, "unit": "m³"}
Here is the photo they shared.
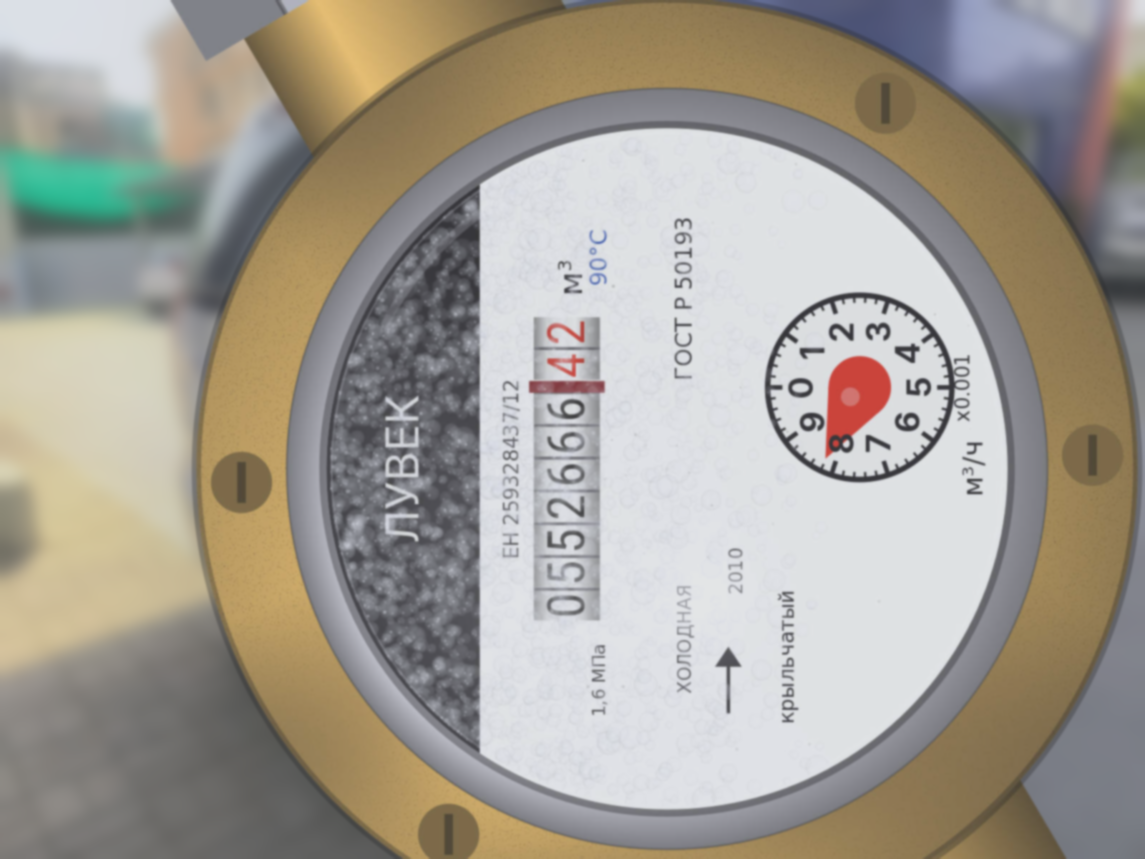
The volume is {"value": 552666.428, "unit": "m³"}
